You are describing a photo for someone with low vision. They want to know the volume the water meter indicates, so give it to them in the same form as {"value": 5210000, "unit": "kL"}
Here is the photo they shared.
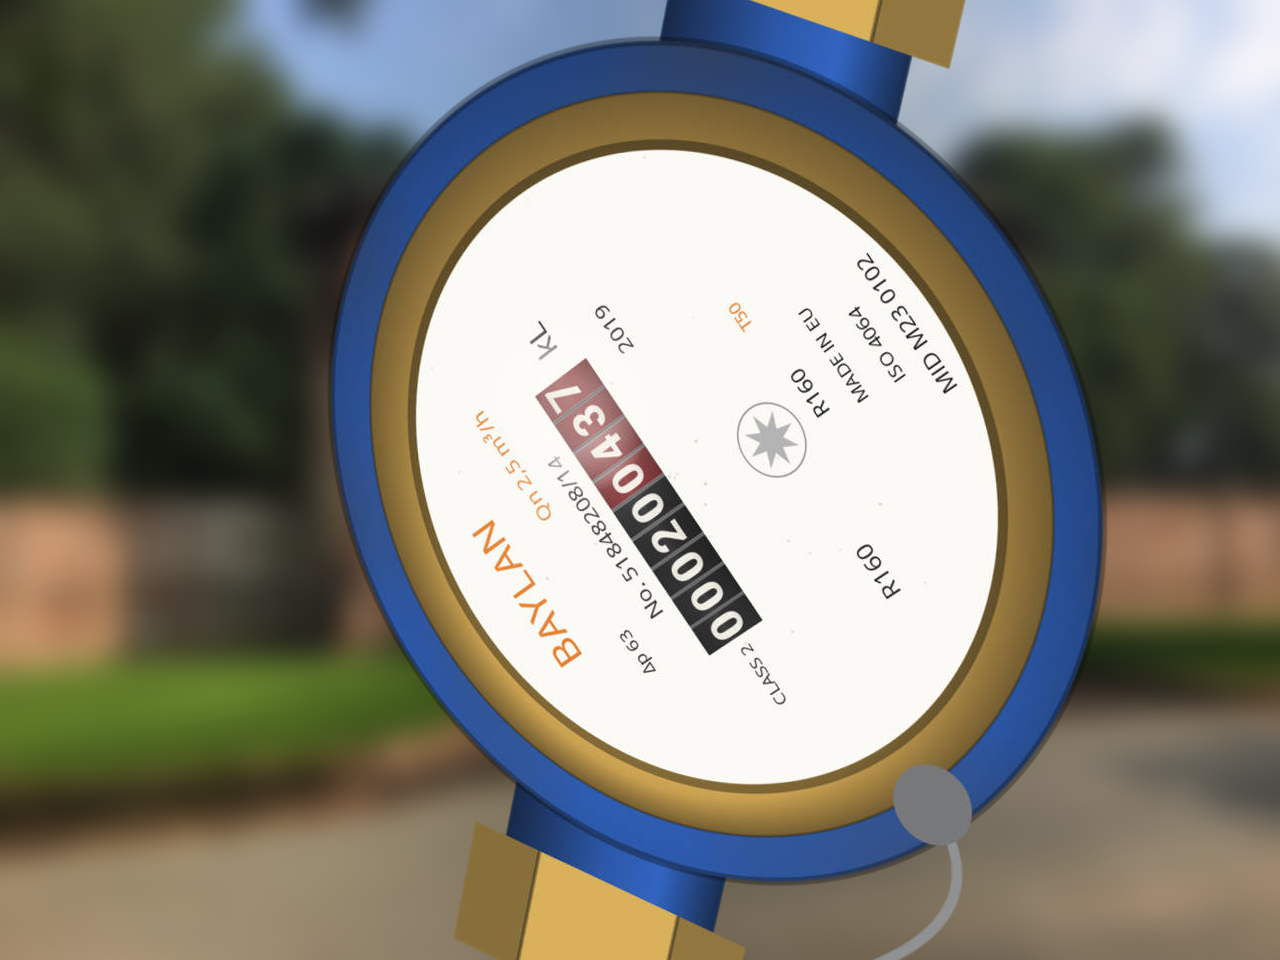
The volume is {"value": 20.0437, "unit": "kL"}
